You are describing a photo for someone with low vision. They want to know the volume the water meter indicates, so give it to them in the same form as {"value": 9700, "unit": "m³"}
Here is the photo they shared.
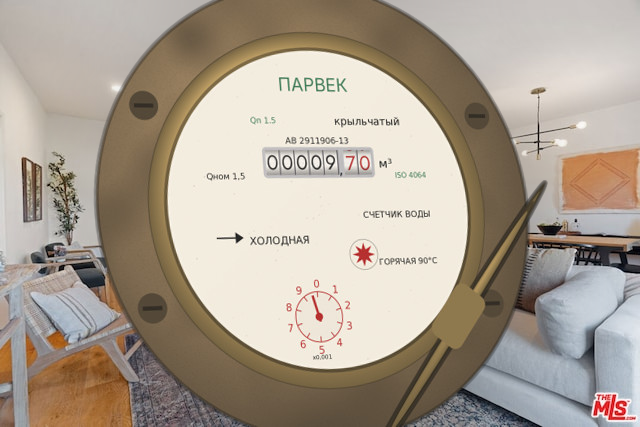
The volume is {"value": 9.699, "unit": "m³"}
